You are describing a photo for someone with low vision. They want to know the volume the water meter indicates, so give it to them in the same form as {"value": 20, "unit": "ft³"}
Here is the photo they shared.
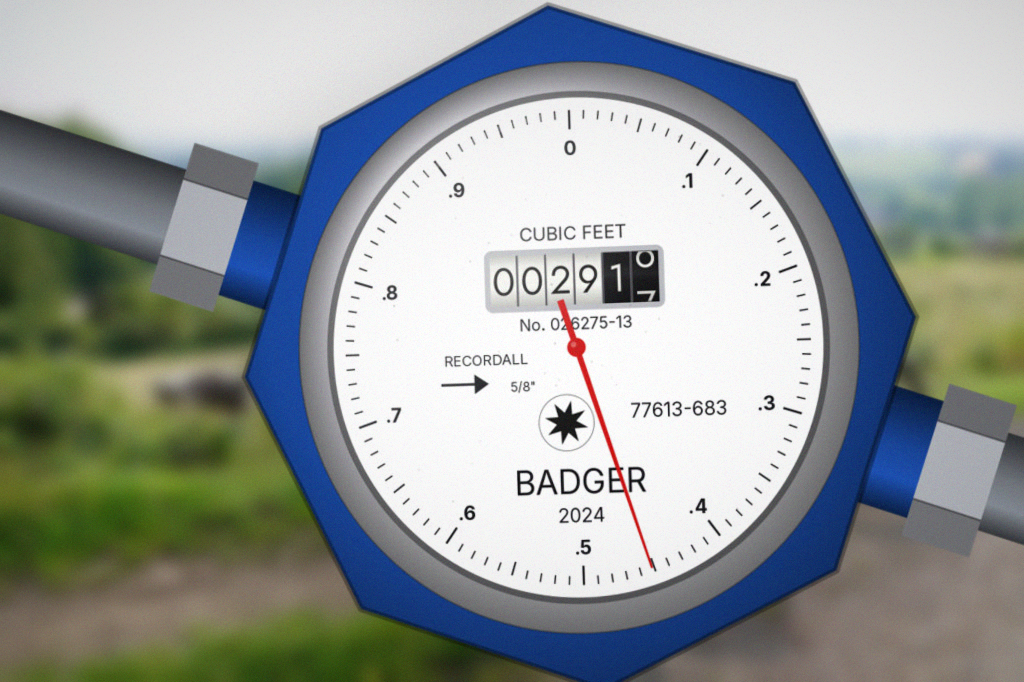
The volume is {"value": 2916.45, "unit": "ft³"}
